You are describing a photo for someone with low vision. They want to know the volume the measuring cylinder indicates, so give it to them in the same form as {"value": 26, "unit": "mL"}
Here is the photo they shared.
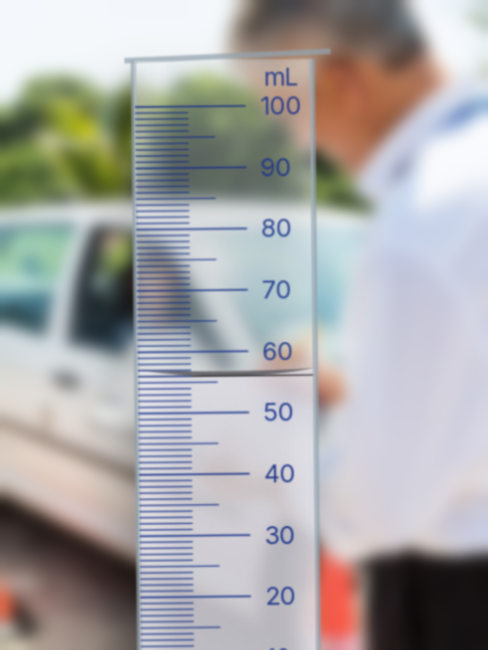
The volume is {"value": 56, "unit": "mL"}
